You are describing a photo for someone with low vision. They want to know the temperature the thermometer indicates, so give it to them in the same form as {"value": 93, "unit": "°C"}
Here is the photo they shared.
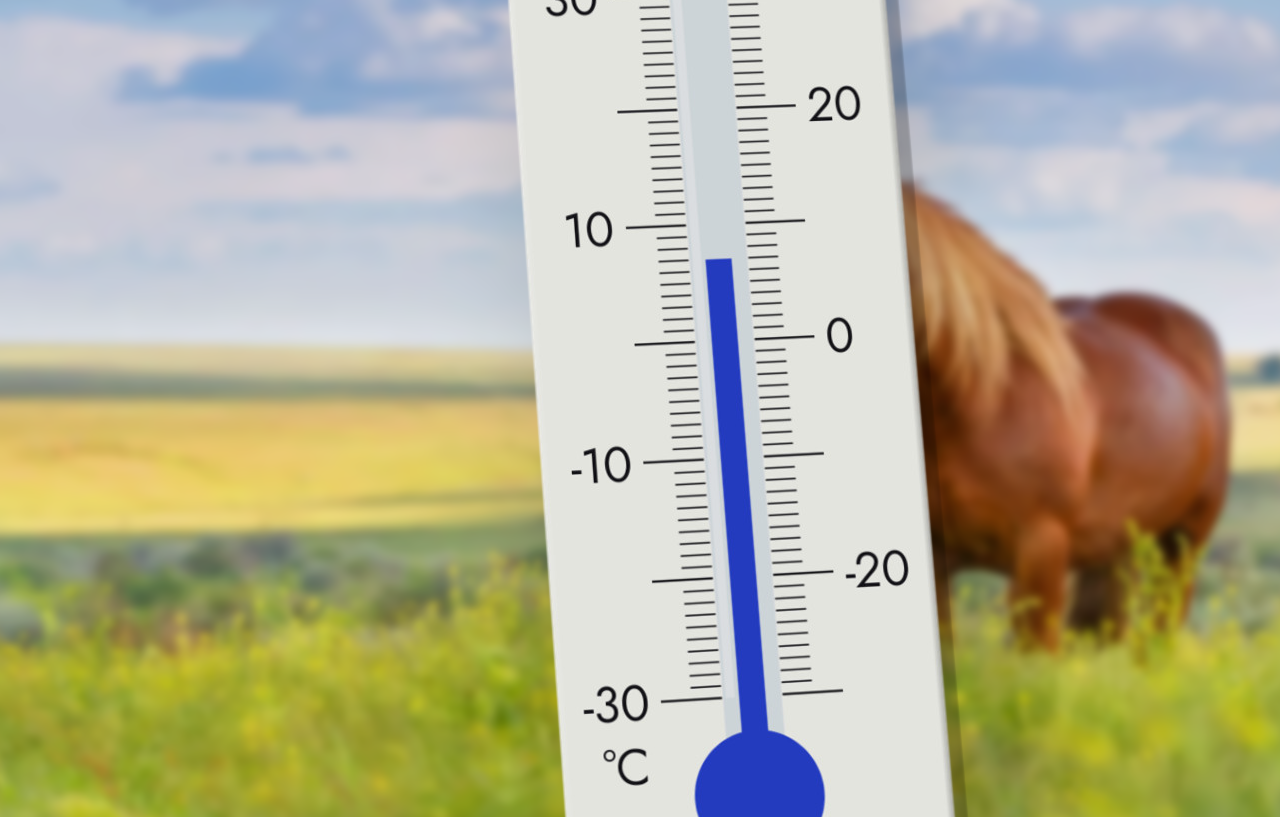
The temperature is {"value": 7, "unit": "°C"}
